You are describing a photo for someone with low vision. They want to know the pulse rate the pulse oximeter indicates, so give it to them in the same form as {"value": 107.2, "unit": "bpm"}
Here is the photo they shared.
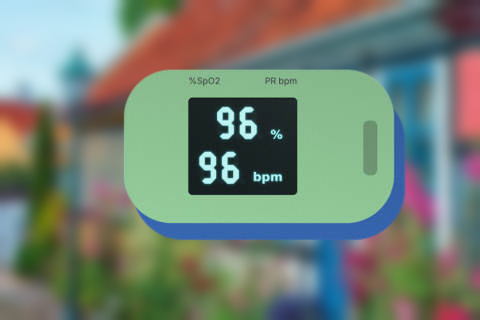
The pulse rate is {"value": 96, "unit": "bpm"}
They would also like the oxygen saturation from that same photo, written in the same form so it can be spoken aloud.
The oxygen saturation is {"value": 96, "unit": "%"}
